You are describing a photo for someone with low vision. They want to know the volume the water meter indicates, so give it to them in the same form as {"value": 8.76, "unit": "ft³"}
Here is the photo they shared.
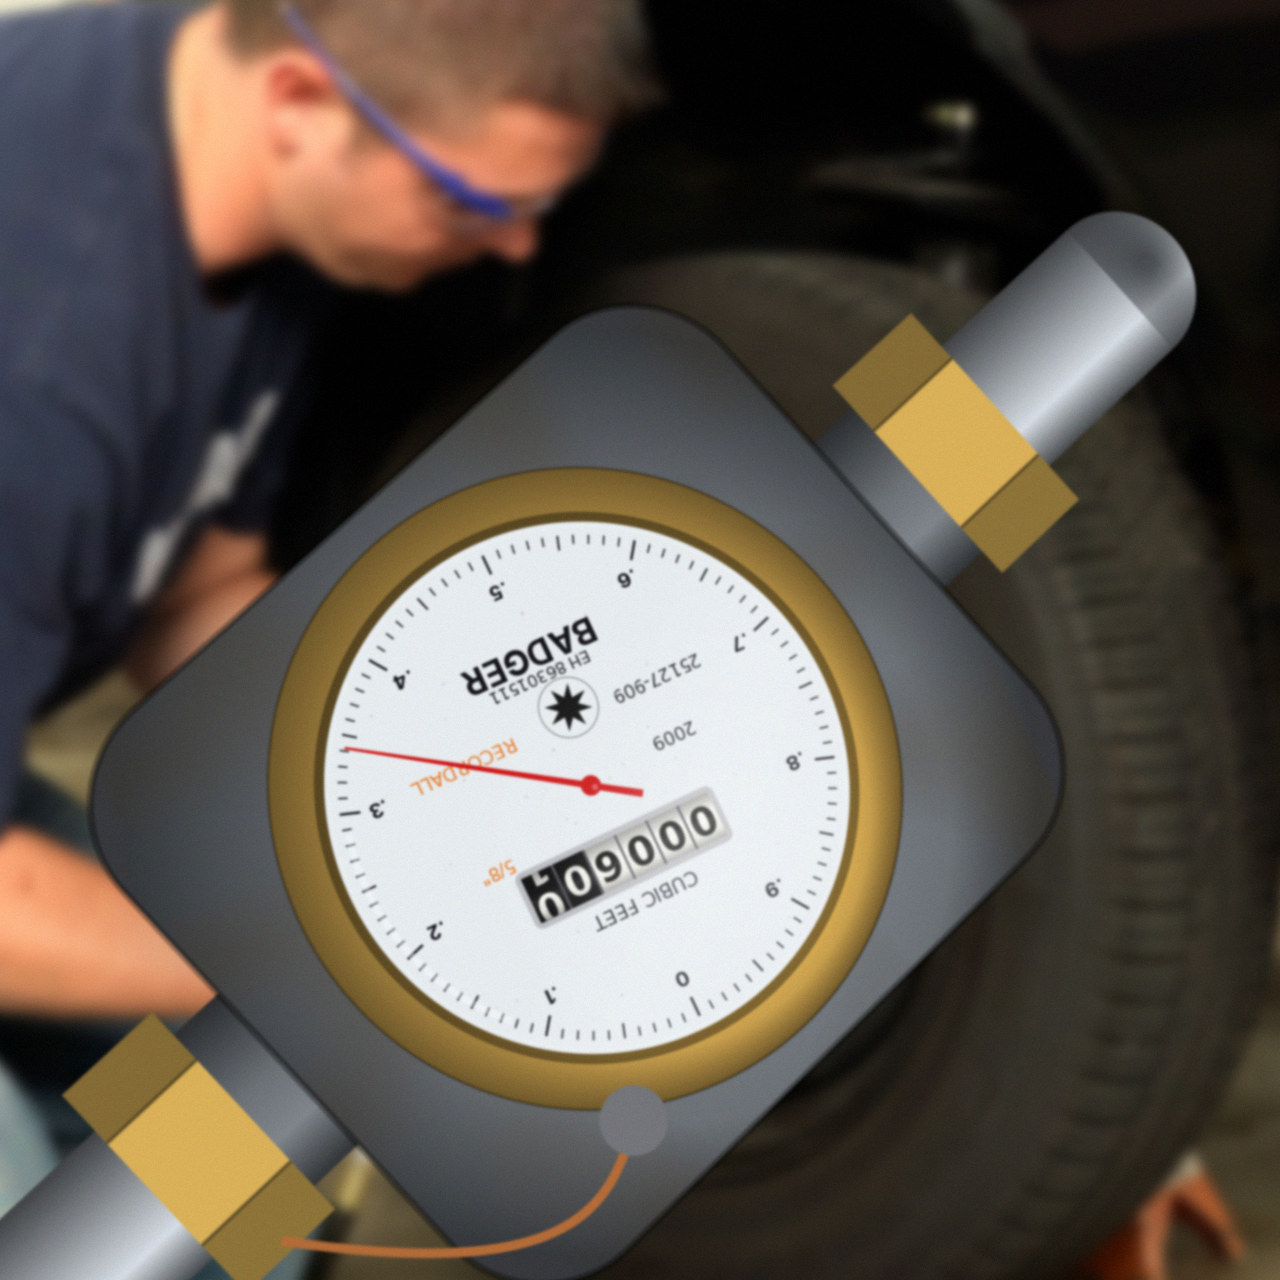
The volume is {"value": 600.34, "unit": "ft³"}
